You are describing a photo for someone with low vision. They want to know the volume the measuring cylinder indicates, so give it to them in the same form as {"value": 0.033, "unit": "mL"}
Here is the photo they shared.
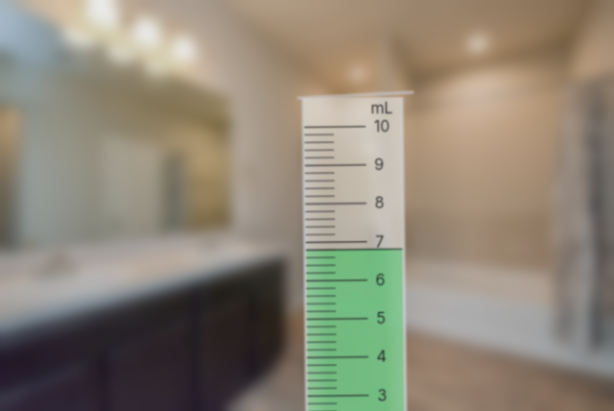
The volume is {"value": 6.8, "unit": "mL"}
